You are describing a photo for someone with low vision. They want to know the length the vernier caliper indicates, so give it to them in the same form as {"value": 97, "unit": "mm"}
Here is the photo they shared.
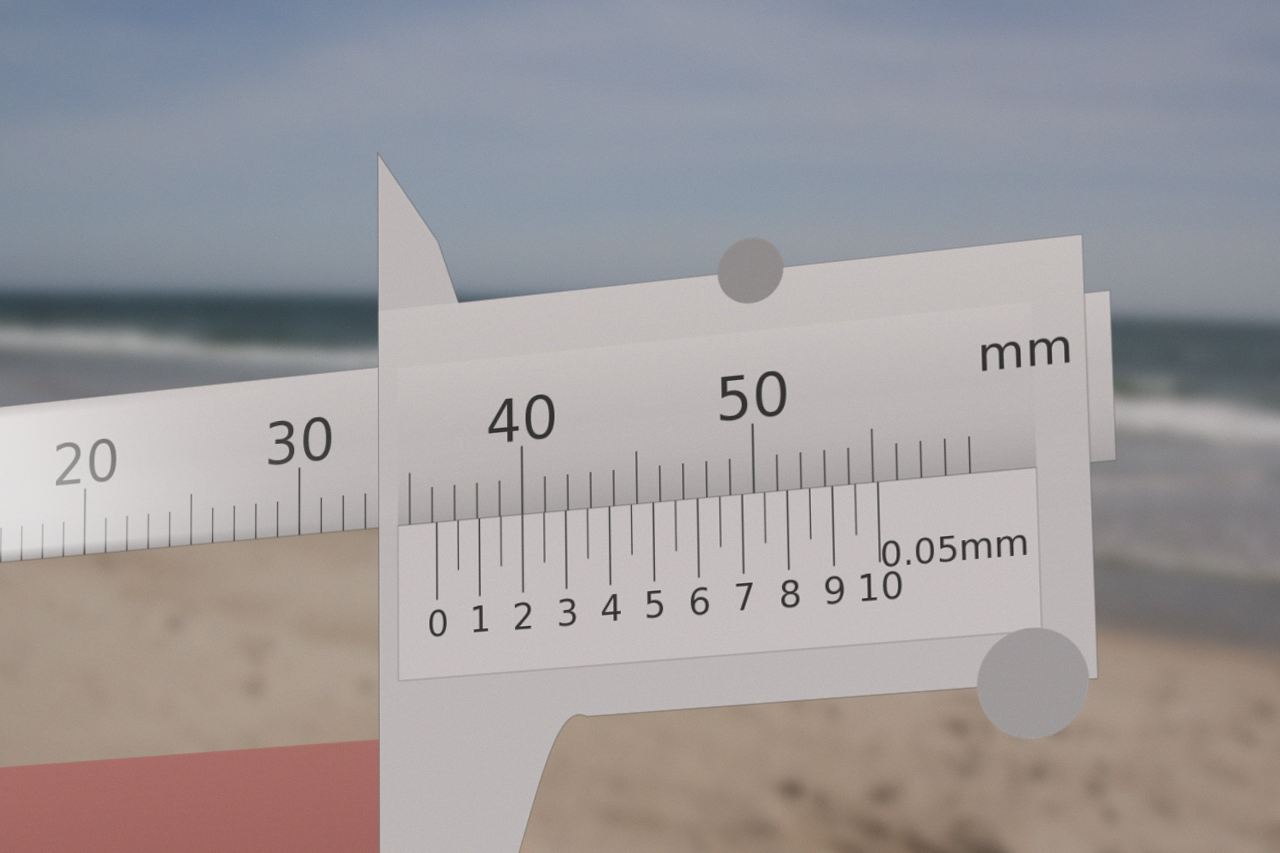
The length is {"value": 36.2, "unit": "mm"}
